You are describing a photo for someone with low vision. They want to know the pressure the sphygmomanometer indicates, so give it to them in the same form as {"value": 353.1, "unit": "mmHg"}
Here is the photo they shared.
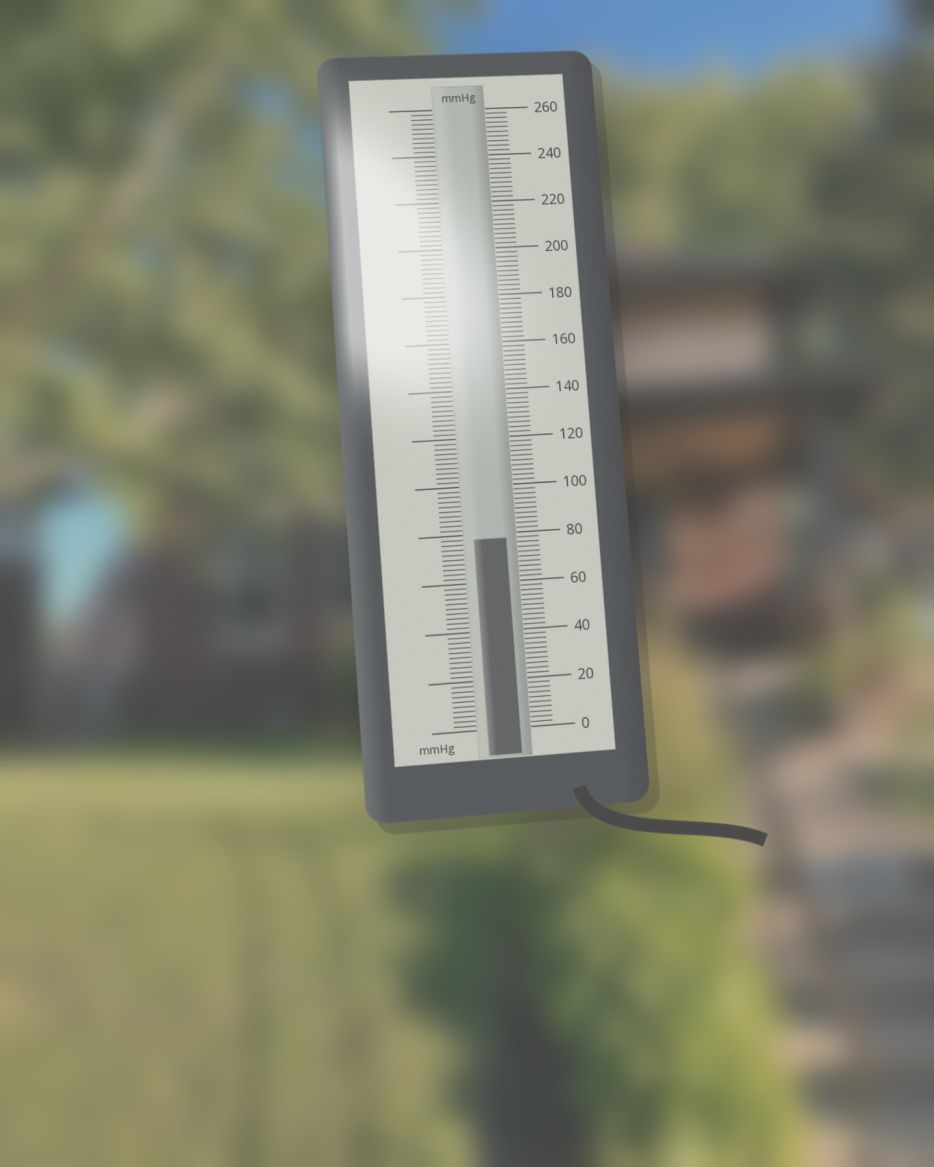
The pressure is {"value": 78, "unit": "mmHg"}
